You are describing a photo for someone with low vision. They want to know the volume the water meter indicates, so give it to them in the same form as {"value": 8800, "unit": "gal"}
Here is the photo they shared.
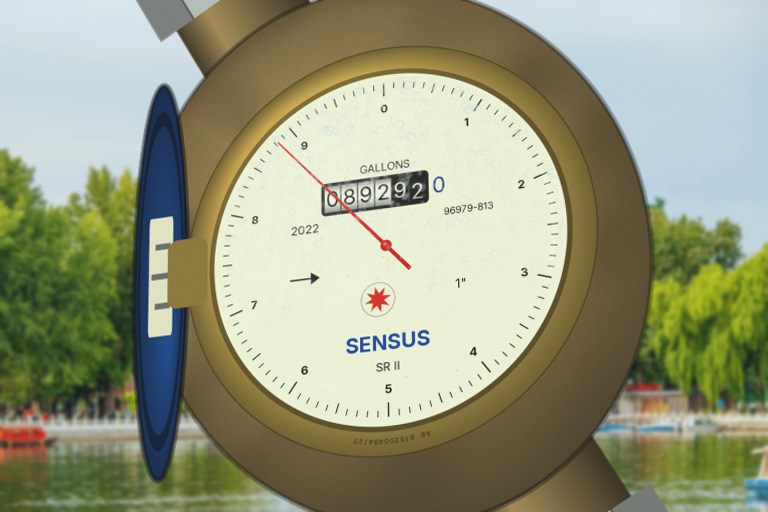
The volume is {"value": 892918.8, "unit": "gal"}
